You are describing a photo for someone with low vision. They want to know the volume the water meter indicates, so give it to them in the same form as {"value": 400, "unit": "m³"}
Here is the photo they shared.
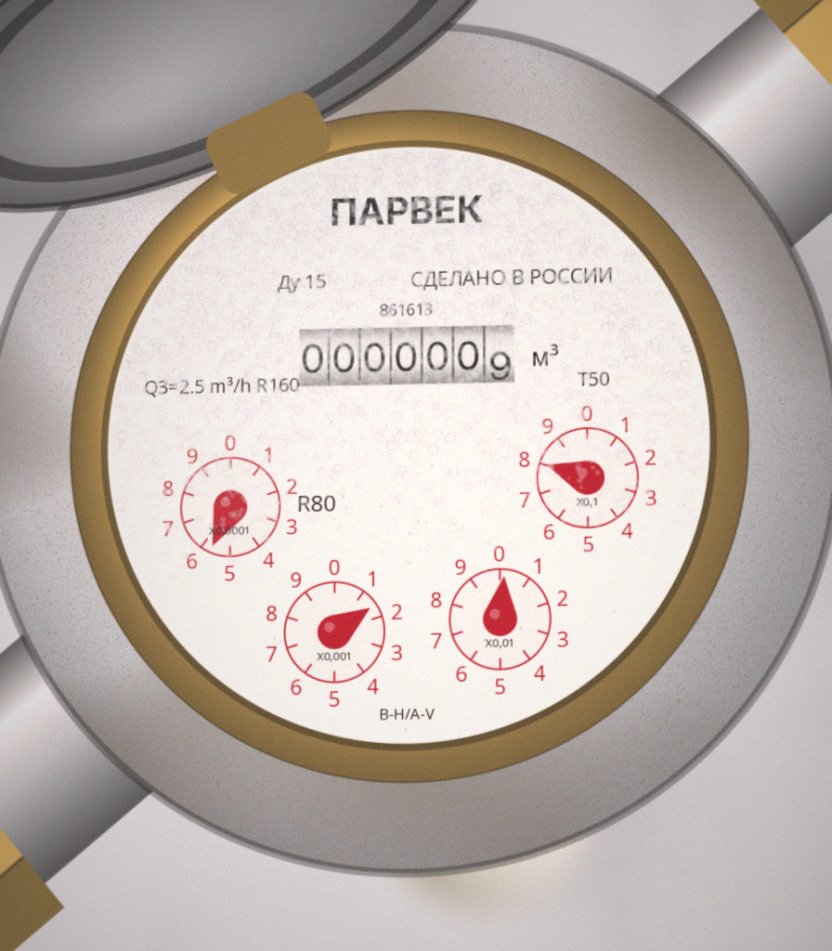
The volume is {"value": 8.8015, "unit": "m³"}
